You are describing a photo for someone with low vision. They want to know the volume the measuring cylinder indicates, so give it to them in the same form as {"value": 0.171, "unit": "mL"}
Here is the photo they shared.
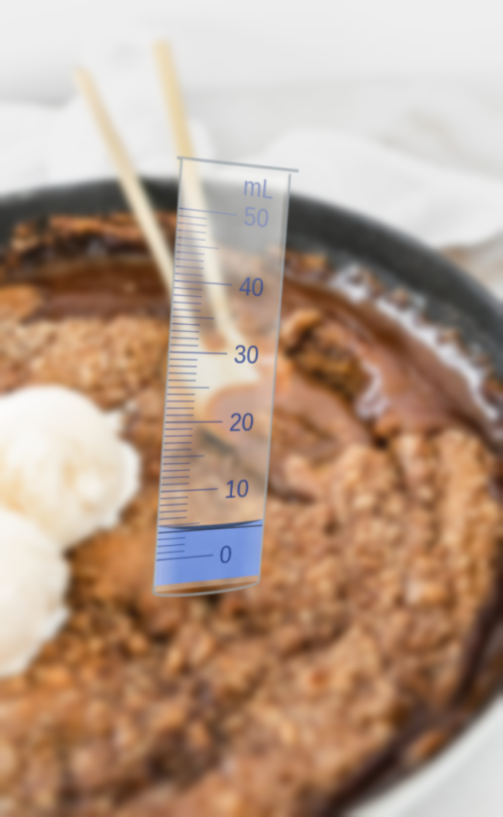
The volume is {"value": 4, "unit": "mL"}
